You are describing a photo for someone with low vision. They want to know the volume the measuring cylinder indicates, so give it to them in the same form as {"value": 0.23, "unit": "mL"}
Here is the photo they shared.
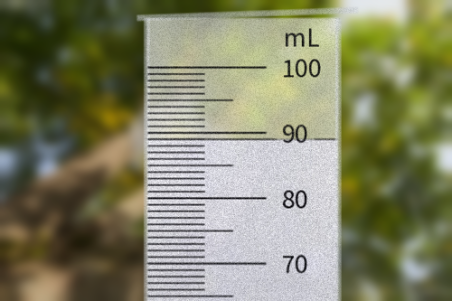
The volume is {"value": 89, "unit": "mL"}
